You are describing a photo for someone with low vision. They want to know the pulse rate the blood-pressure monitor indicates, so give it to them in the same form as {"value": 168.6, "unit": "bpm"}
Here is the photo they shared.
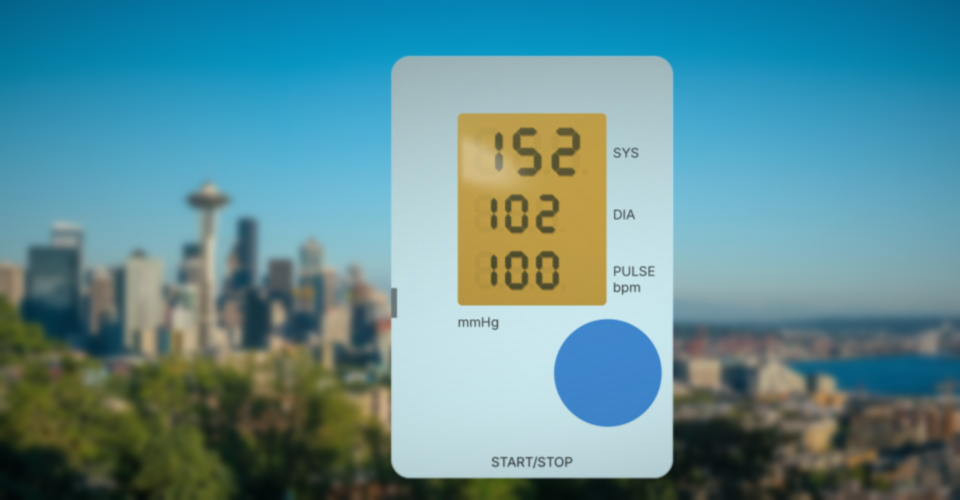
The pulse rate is {"value": 100, "unit": "bpm"}
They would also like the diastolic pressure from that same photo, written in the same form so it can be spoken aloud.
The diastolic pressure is {"value": 102, "unit": "mmHg"}
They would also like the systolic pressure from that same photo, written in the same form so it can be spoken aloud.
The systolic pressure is {"value": 152, "unit": "mmHg"}
